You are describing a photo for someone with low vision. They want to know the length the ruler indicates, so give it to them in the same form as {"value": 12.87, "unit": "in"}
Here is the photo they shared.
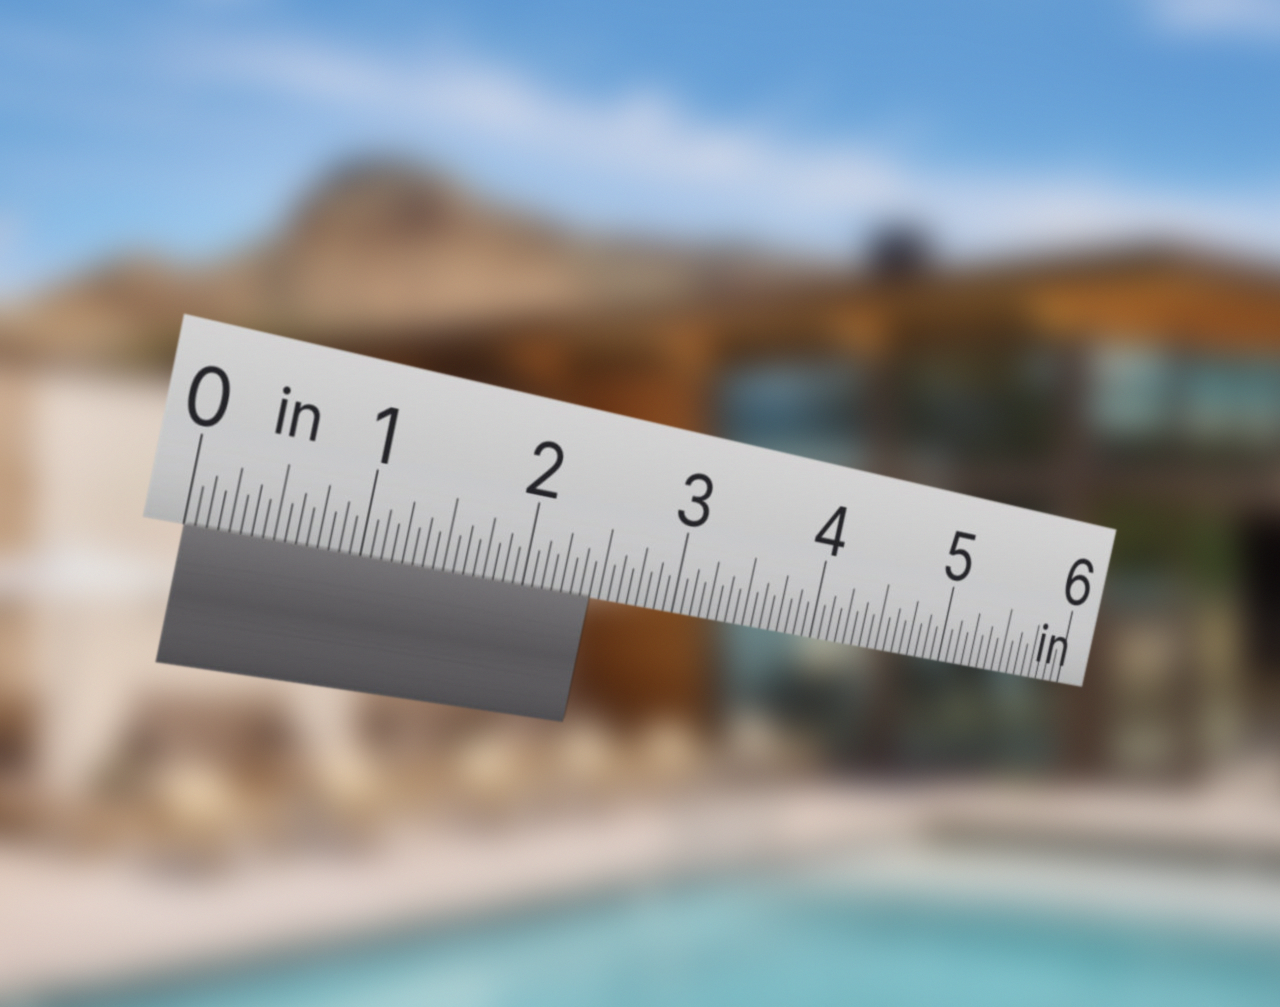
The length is {"value": 2.4375, "unit": "in"}
